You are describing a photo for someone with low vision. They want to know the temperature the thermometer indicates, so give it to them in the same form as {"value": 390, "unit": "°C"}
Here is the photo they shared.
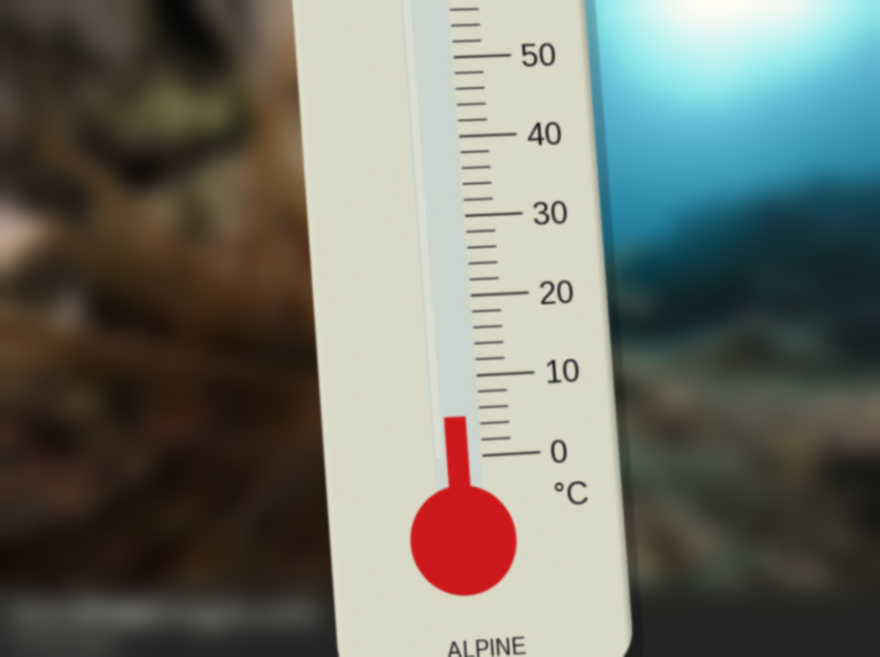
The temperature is {"value": 5, "unit": "°C"}
